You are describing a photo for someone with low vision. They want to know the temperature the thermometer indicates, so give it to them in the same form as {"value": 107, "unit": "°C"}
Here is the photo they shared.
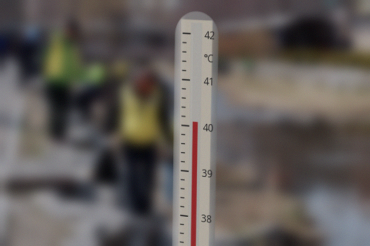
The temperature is {"value": 40.1, "unit": "°C"}
